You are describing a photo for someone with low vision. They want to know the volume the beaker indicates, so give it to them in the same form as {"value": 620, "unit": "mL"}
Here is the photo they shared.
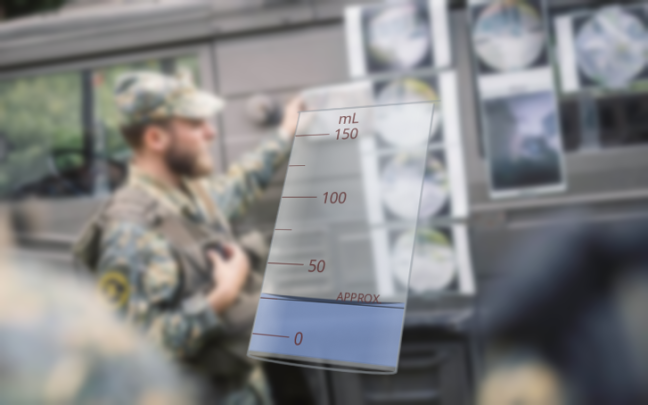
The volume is {"value": 25, "unit": "mL"}
